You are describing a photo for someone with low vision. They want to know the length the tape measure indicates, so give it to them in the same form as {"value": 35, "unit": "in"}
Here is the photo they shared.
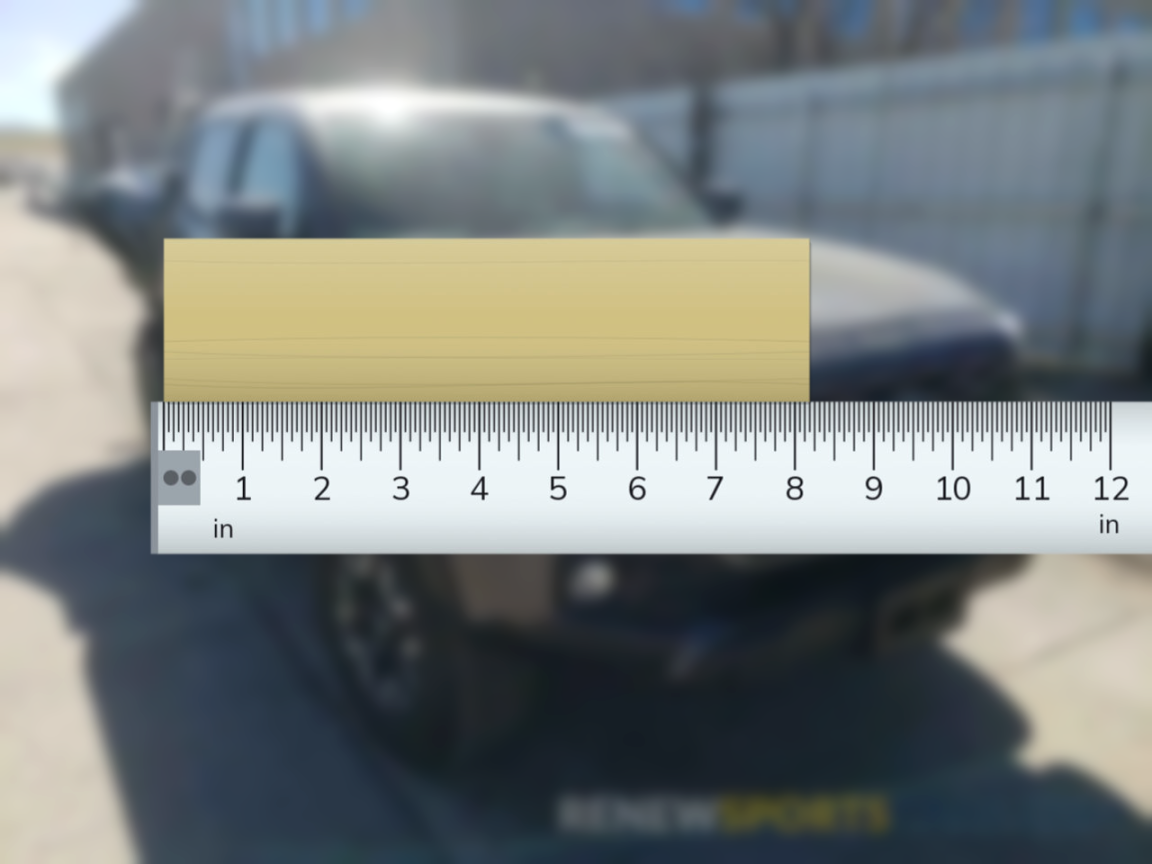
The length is {"value": 8.1875, "unit": "in"}
